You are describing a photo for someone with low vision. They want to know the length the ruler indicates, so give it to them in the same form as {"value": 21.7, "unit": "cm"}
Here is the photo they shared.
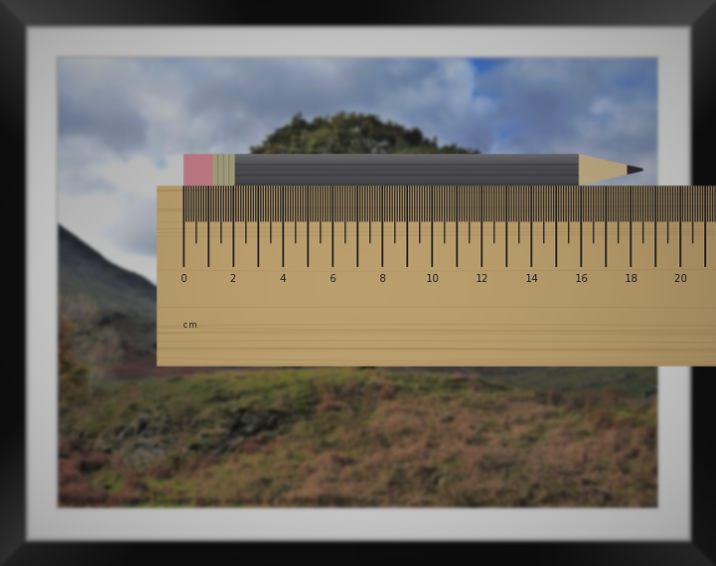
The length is {"value": 18.5, "unit": "cm"}
